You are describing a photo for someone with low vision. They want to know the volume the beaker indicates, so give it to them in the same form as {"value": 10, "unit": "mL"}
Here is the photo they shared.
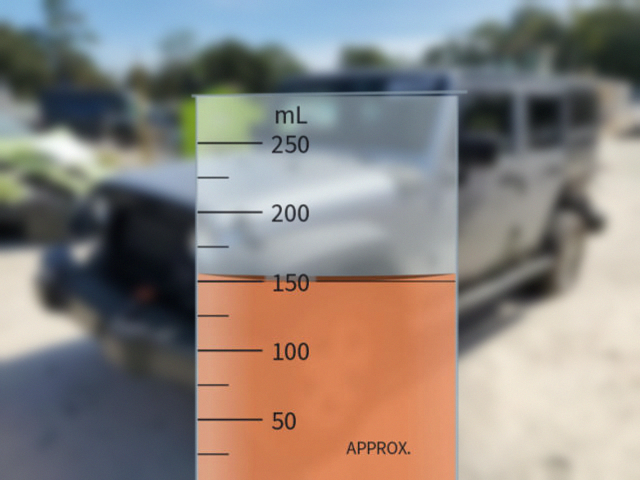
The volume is {"value": 150, "unit": "mL"}
